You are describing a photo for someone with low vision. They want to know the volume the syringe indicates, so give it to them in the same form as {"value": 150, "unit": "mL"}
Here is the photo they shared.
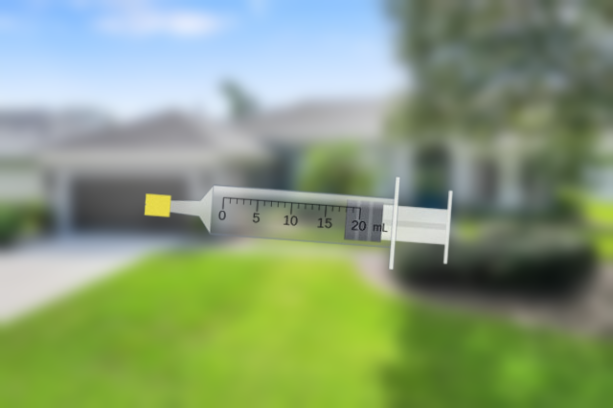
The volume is {"value": 18, "unit": "mL"}
